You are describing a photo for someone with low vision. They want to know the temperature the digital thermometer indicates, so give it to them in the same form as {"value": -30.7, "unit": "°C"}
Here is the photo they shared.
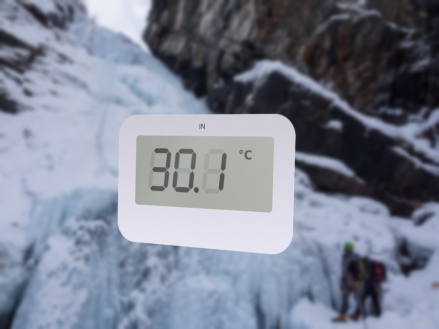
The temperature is {"value": 30.1, "unit": "°C"}
